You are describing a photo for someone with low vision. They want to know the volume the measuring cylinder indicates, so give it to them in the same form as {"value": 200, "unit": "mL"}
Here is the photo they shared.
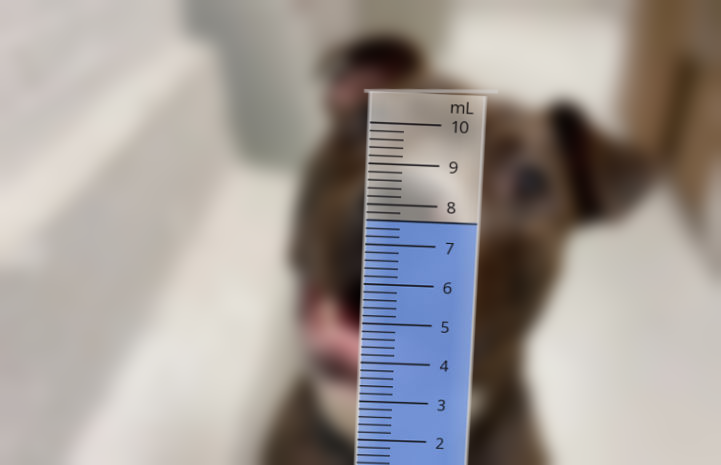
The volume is {"value": 7.6, "unit": "mL"}
